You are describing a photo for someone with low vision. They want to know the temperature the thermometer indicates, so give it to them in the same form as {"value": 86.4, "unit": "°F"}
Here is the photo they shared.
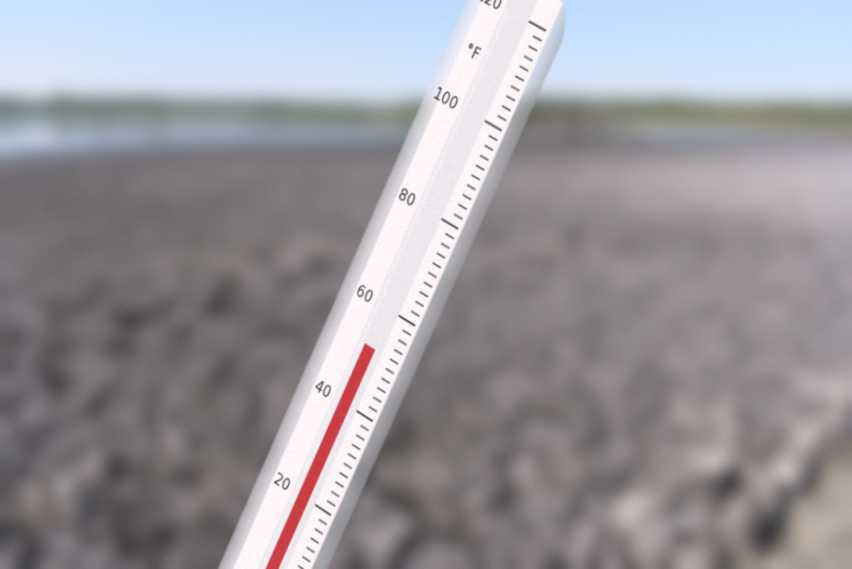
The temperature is {"value": 52, "unit": "°F"}
